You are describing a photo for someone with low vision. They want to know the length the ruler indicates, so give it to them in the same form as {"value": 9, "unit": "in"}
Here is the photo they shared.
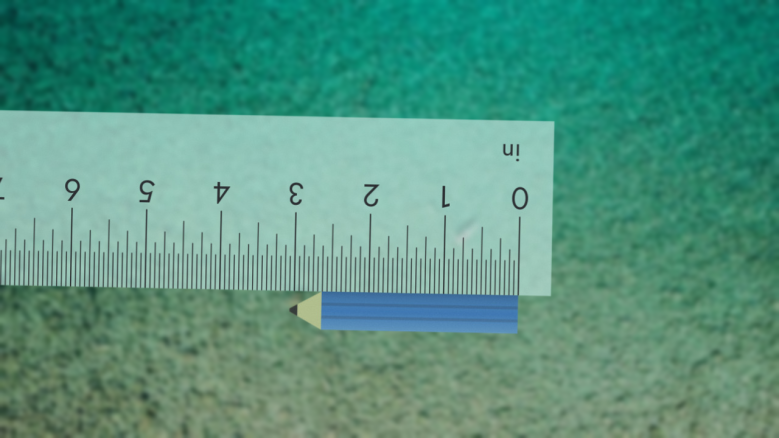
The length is {"value": 3.0625, "unit": "in"}
